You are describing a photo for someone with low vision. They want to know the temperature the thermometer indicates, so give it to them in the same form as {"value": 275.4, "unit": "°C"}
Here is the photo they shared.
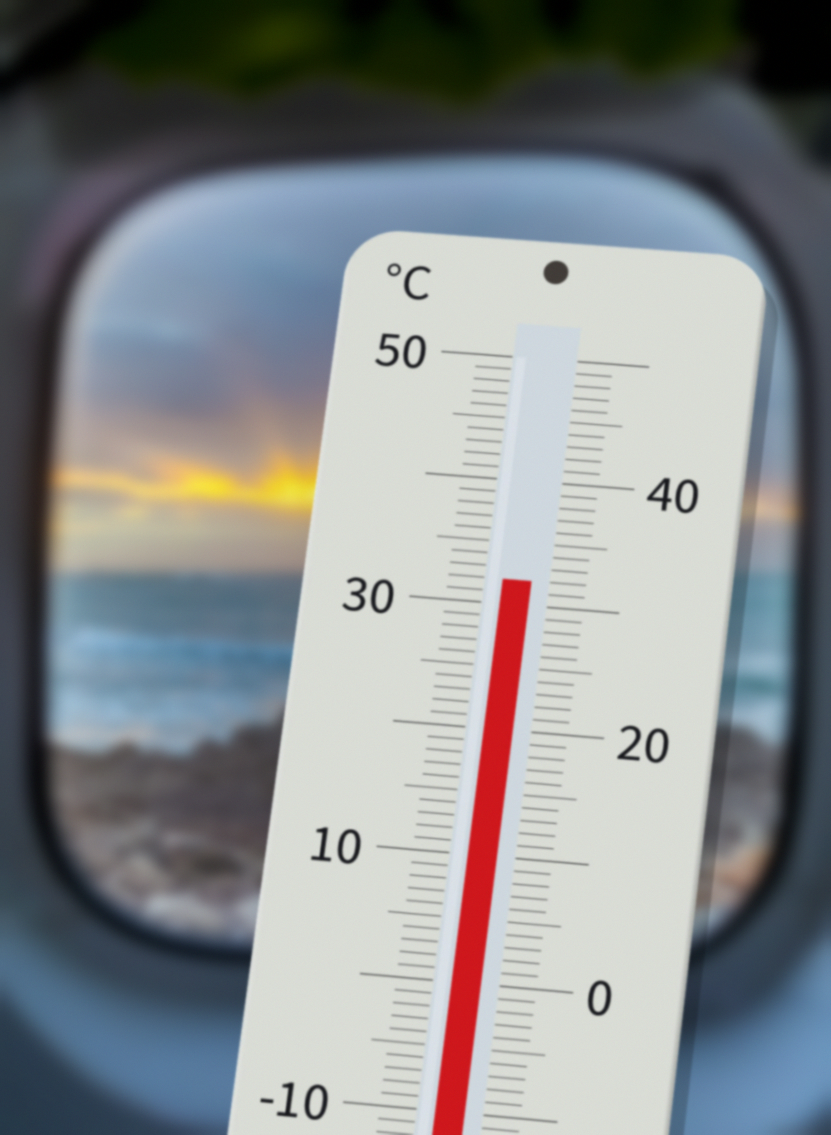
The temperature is {"value": 32, "unit": "°C"}
